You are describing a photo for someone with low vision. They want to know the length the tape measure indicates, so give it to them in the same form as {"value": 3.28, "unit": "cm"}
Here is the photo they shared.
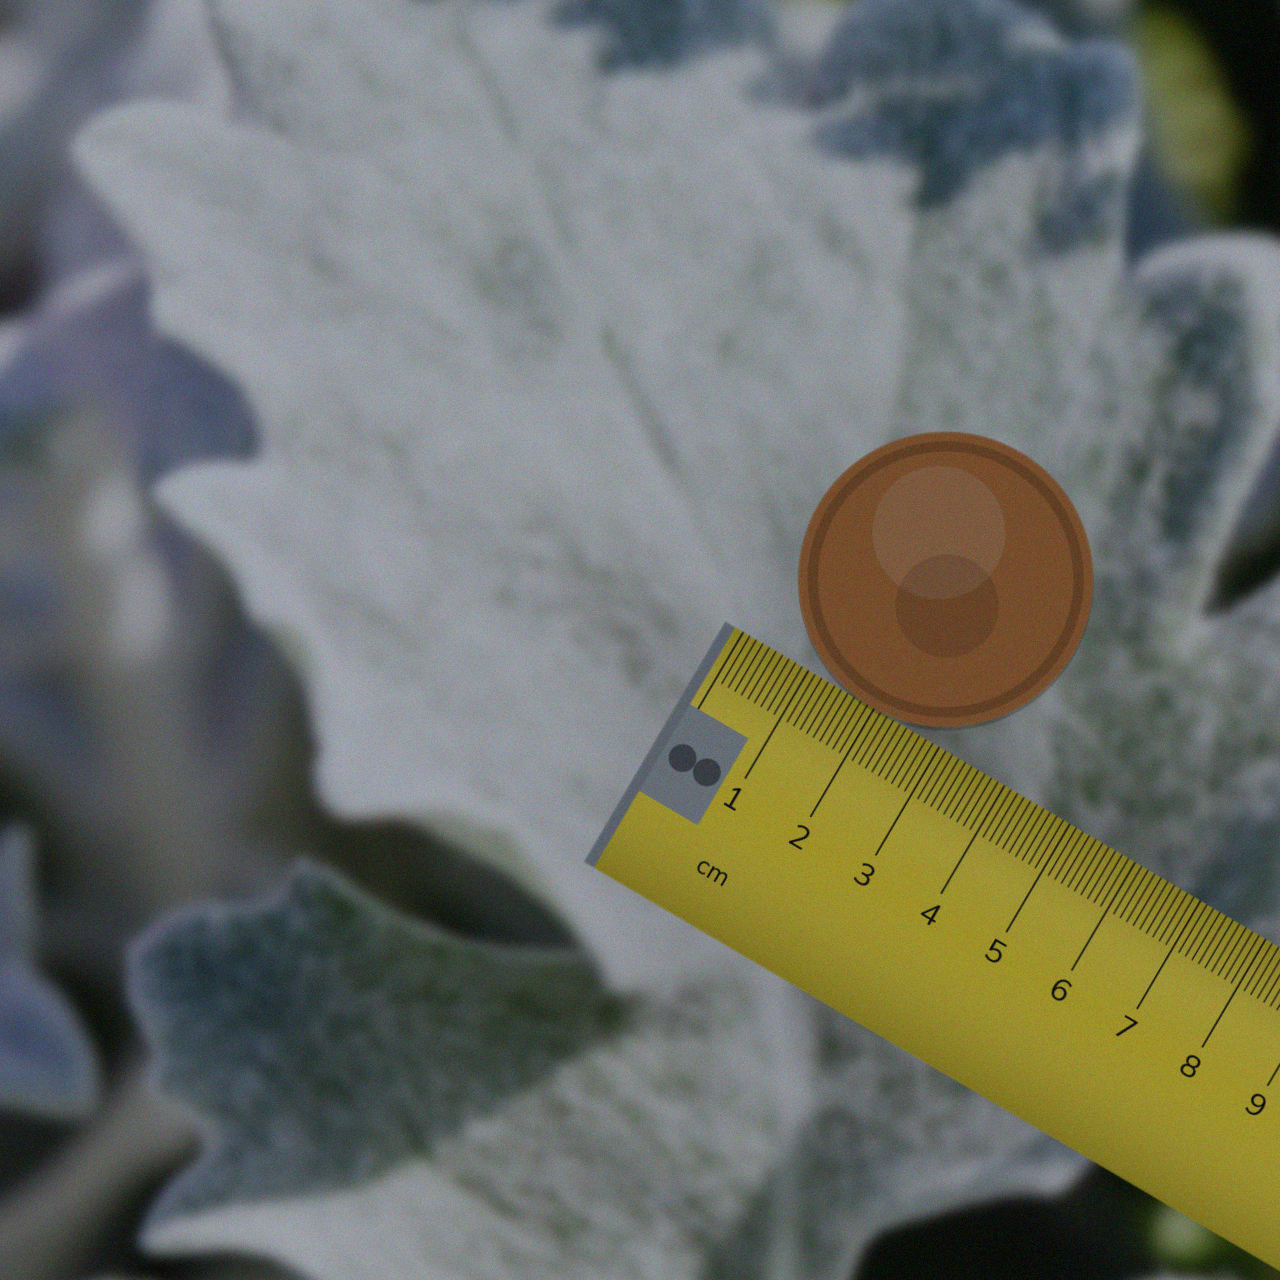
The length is {"value": 3.9, "unit": "cm"}
